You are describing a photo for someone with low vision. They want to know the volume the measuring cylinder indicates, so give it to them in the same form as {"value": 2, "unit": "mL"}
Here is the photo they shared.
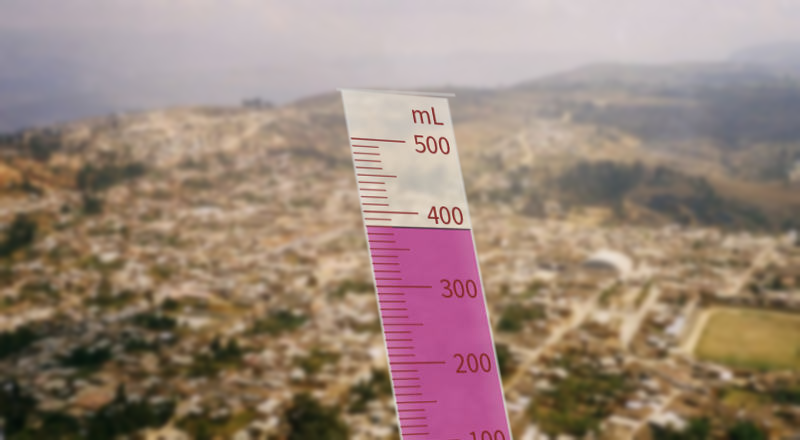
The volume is {"value": 380, "unit": "mL"}
